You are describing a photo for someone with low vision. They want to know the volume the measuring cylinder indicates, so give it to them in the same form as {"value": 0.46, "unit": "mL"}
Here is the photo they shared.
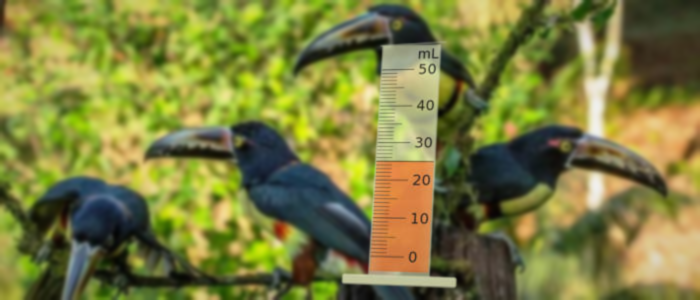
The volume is {"value": 25, "unit": "mL"}
